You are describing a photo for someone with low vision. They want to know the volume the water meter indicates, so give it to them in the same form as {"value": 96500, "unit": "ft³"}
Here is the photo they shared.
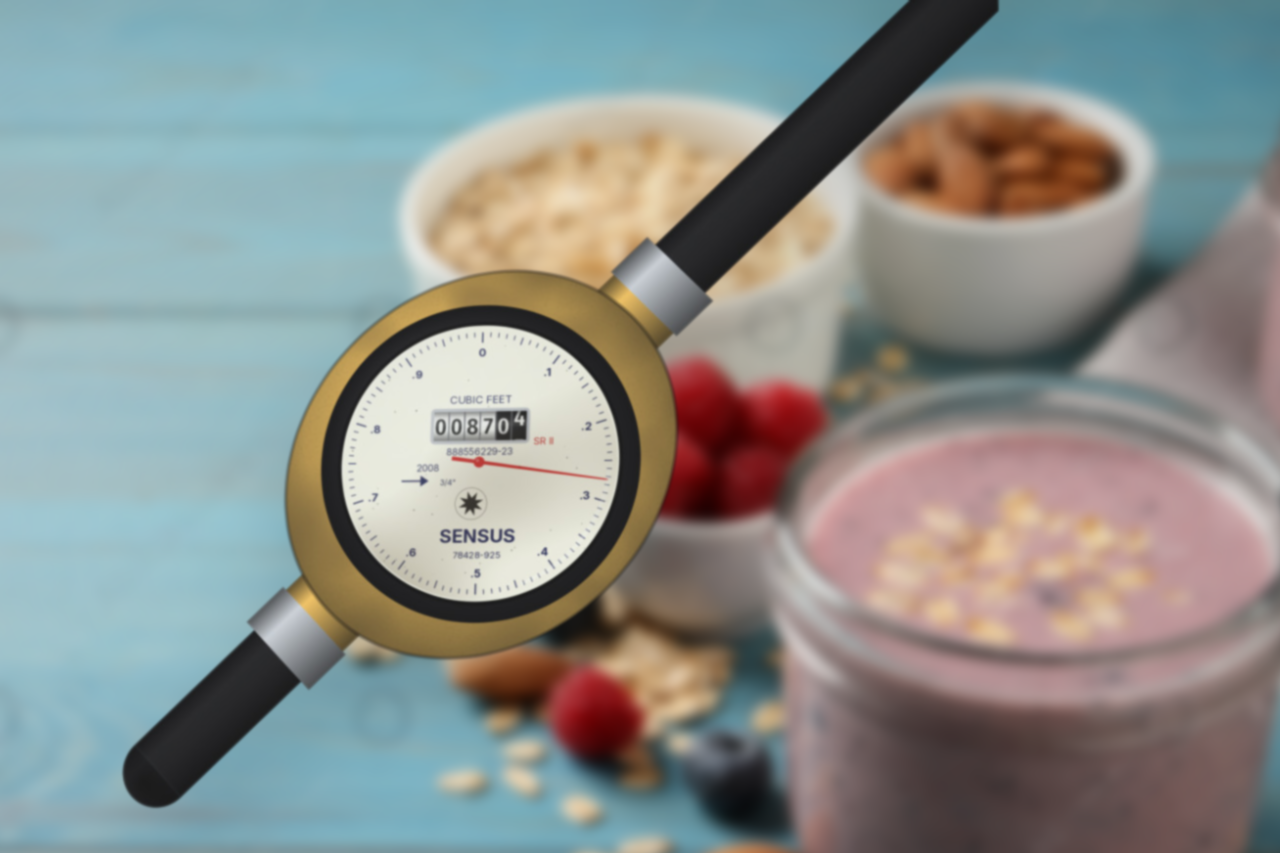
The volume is {"value": 8704.27, "unit": "ft³"}
